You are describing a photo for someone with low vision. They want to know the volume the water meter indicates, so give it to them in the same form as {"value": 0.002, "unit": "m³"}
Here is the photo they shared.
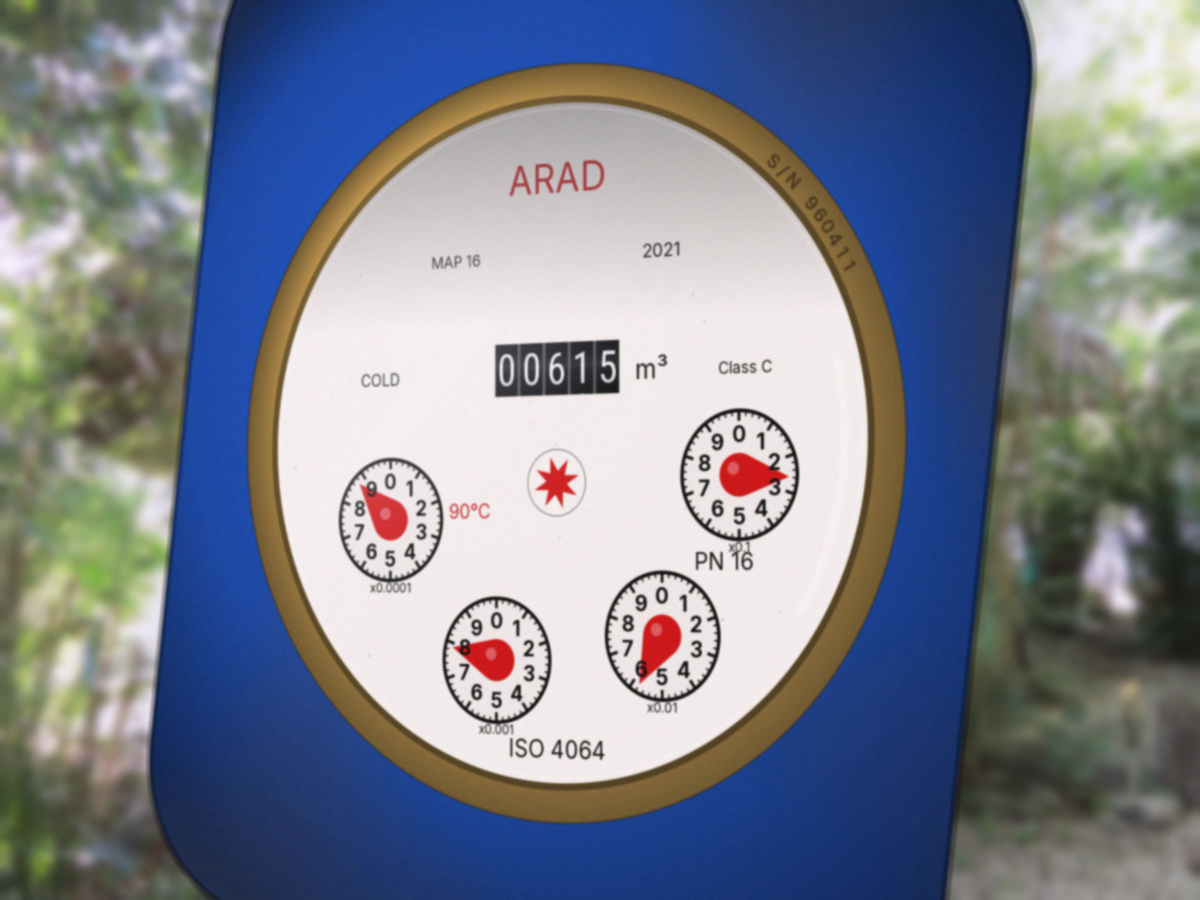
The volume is {"value": 615.2578, "unit": "m³"}
